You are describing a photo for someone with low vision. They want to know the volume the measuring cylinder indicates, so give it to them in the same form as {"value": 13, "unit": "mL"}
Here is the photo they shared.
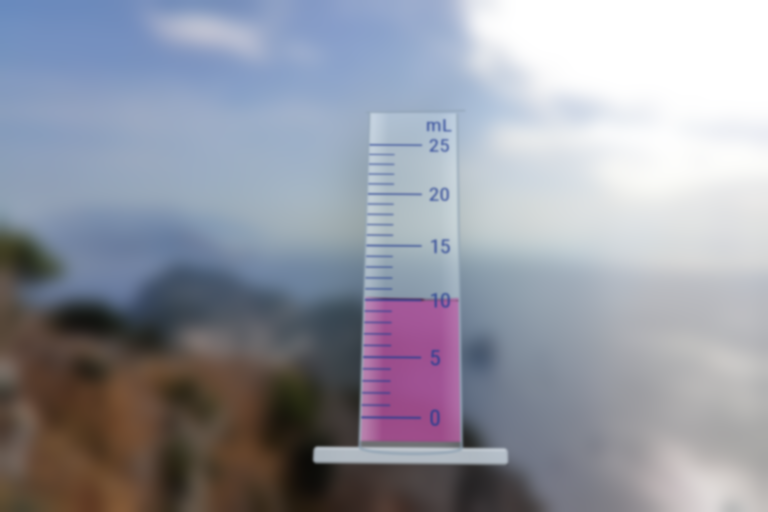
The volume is {"value": 10, "unit": "mL"}
